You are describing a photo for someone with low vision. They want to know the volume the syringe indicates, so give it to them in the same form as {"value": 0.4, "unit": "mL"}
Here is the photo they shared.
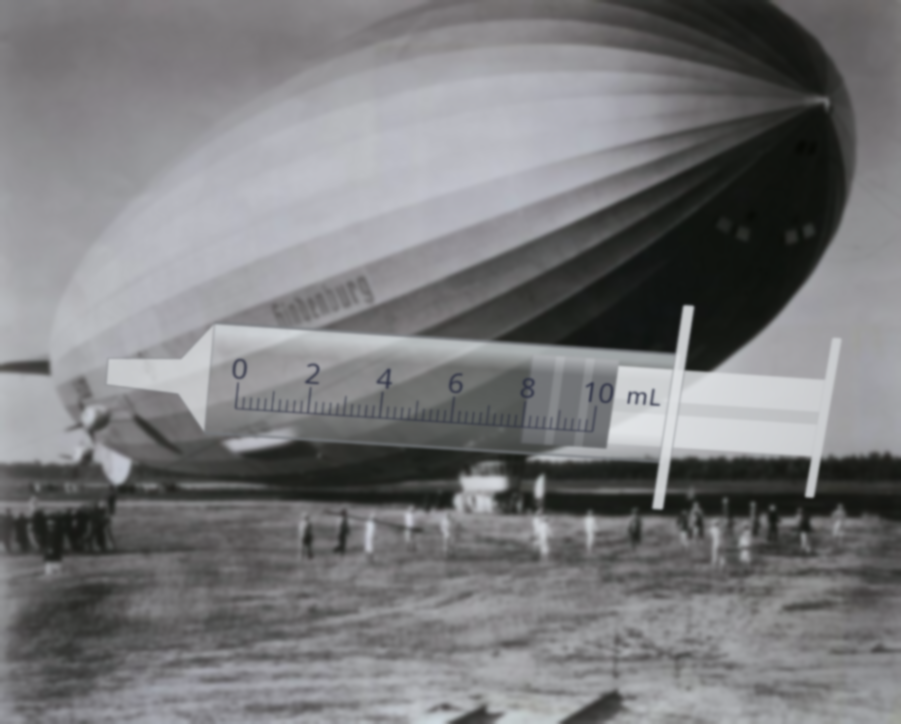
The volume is {"value": 8, "unit": "mL"}
